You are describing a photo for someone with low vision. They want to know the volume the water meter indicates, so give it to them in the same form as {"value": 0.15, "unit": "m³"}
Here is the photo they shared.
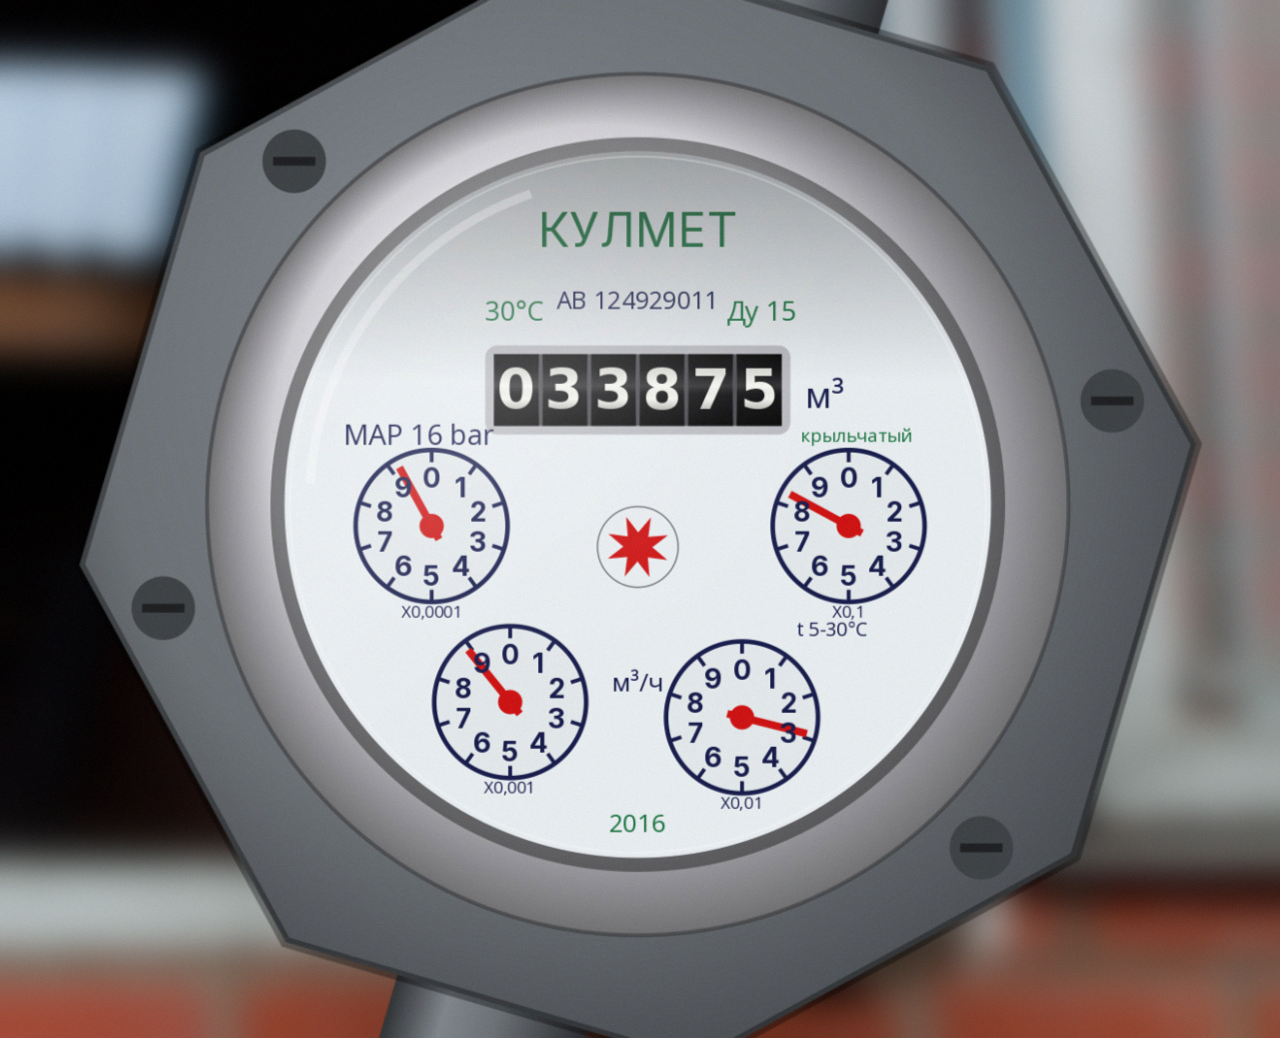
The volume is {"value": 33875.8289, "unit": "m³"}
